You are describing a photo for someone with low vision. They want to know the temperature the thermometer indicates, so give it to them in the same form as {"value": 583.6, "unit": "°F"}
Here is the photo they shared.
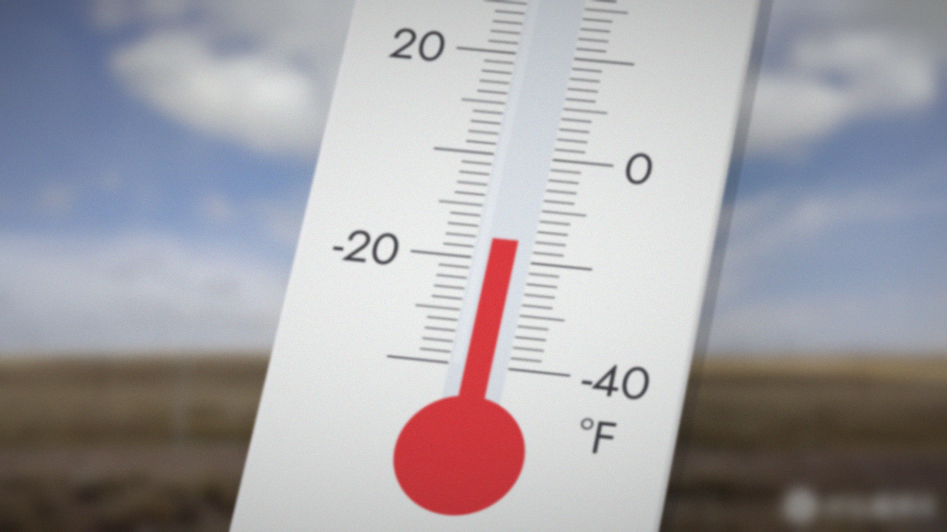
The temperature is {"value": -16, "unit": "°F"}
